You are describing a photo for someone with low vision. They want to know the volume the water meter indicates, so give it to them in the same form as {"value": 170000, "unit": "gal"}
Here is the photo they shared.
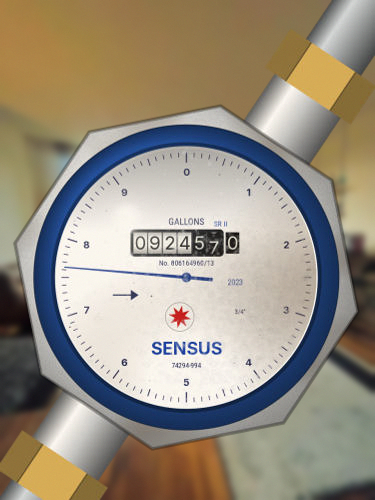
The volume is {"value": 924567.6, "unit": "gal"}
